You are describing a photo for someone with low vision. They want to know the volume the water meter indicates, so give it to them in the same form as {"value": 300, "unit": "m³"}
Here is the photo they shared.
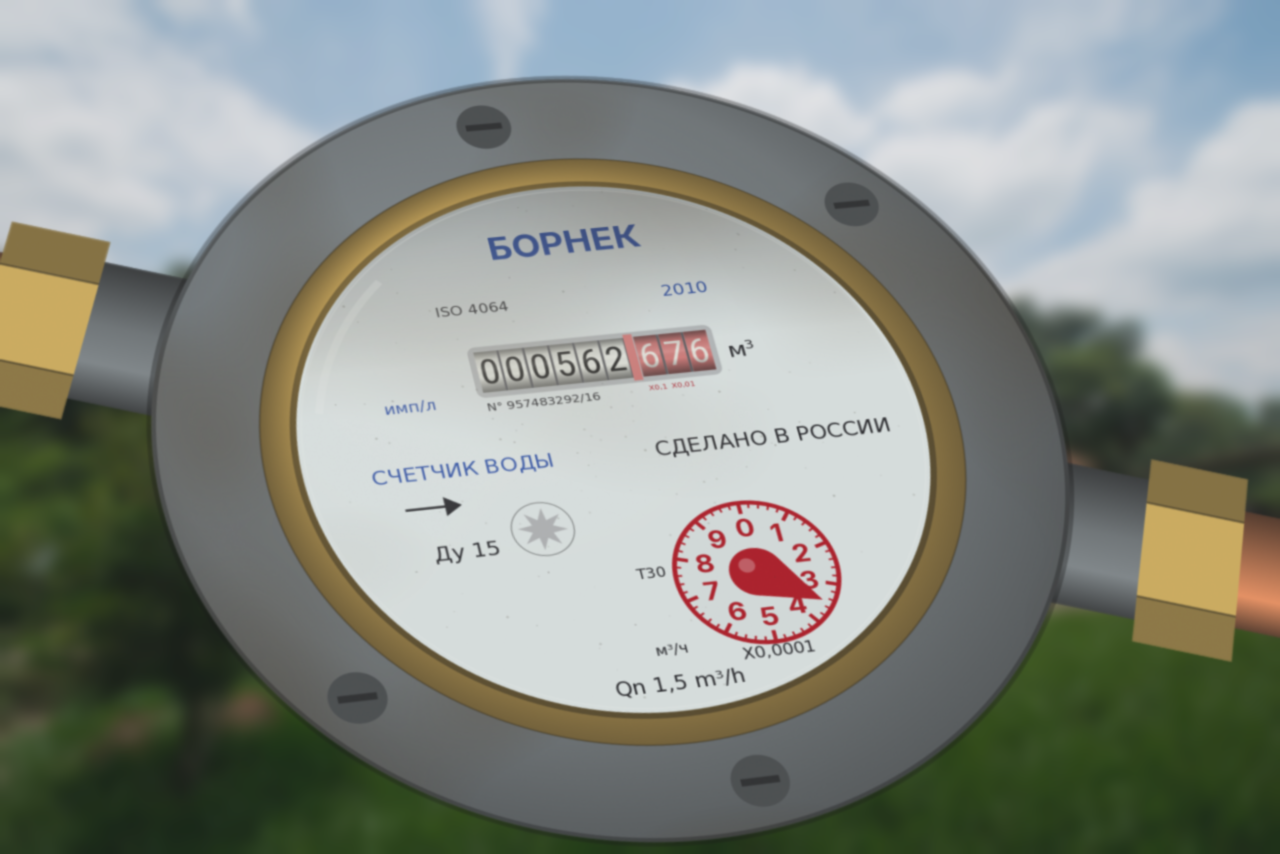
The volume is {"value": 562.6763, "unit": "m³"}
